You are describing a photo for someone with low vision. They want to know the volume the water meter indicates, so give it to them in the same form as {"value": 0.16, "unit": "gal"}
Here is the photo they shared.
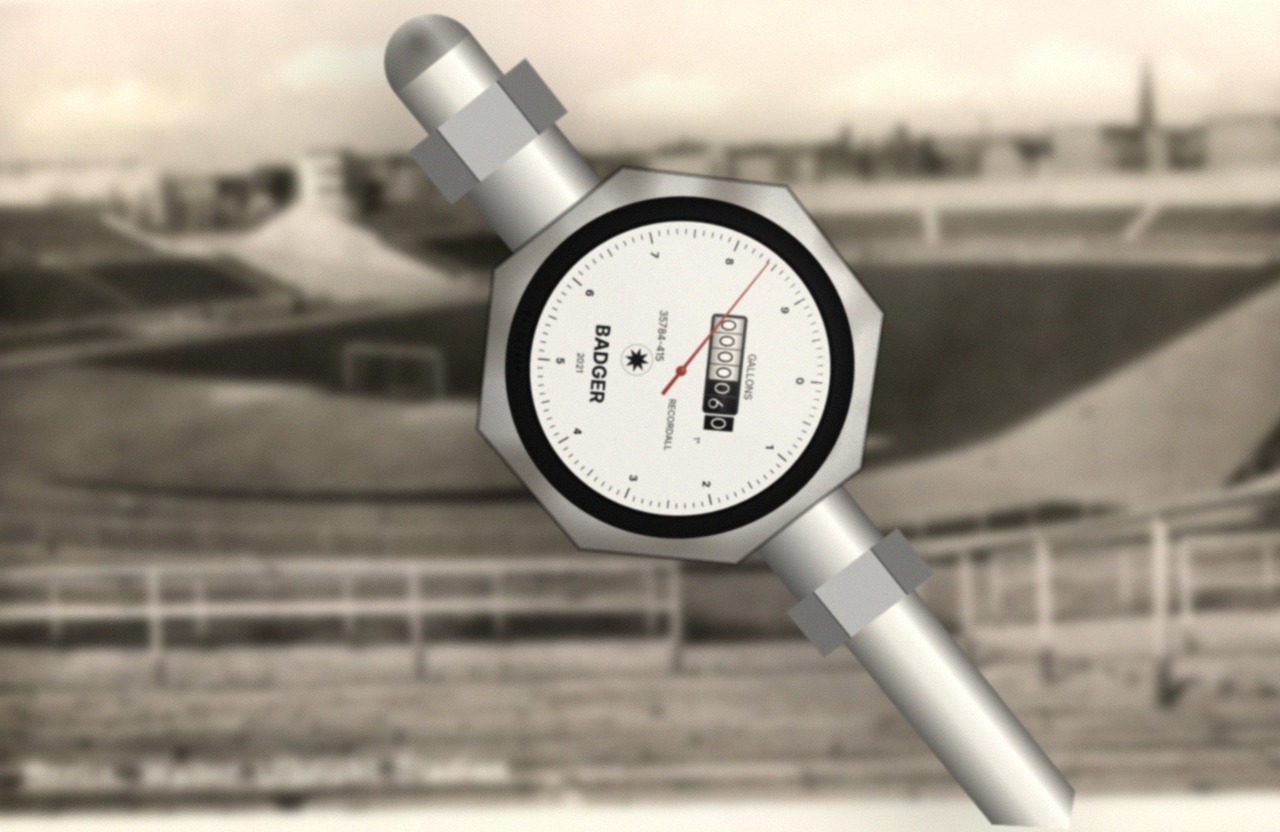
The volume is {"value": 58.4, "unit": "gal"}
